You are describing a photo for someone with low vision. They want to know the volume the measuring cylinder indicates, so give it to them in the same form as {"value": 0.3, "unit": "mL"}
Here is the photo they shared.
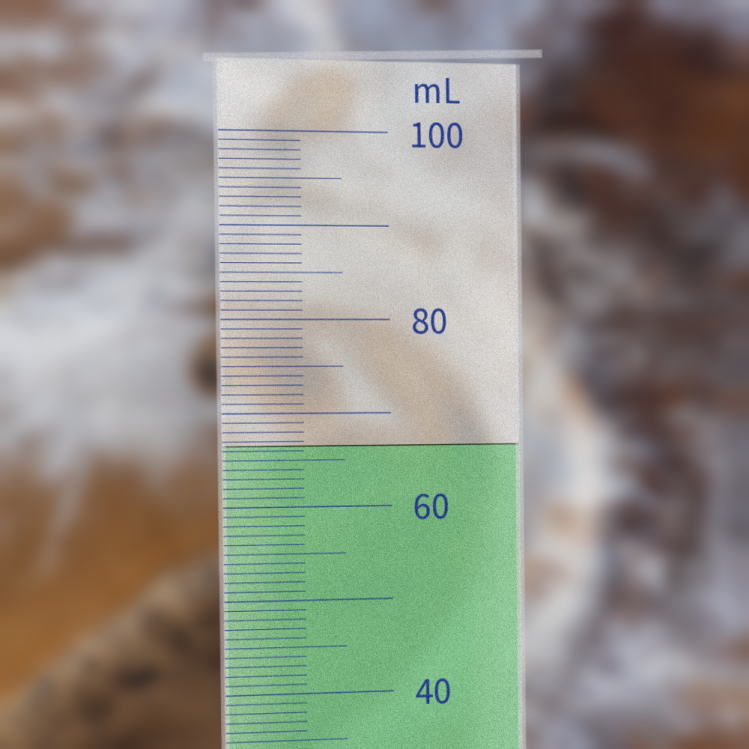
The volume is {"value": 66.5, "unit": "mL"}
